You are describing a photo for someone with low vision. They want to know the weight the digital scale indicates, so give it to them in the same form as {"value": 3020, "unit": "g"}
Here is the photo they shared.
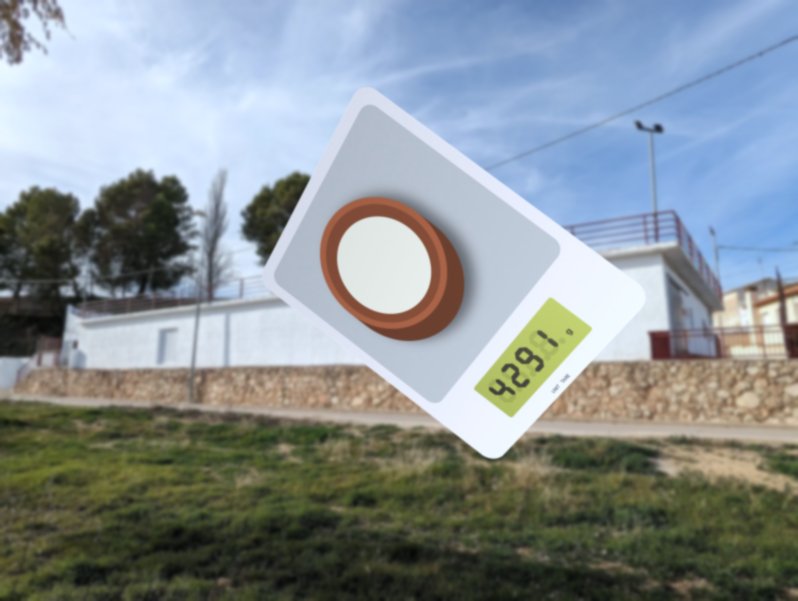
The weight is {"value": 4291, "unit": "g"}
